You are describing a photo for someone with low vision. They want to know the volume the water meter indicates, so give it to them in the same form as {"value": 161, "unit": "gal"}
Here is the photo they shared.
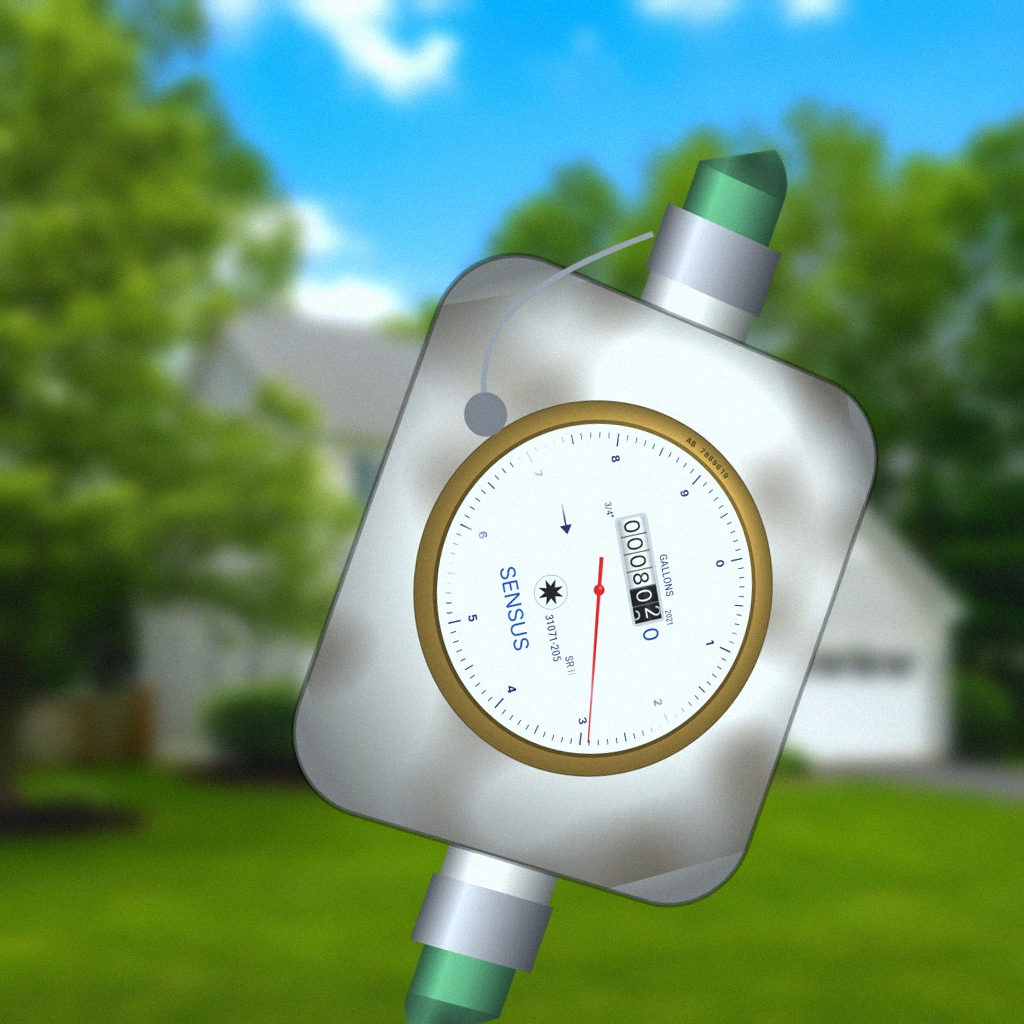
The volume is {"value": 8022.9, "unit": "gal"}
